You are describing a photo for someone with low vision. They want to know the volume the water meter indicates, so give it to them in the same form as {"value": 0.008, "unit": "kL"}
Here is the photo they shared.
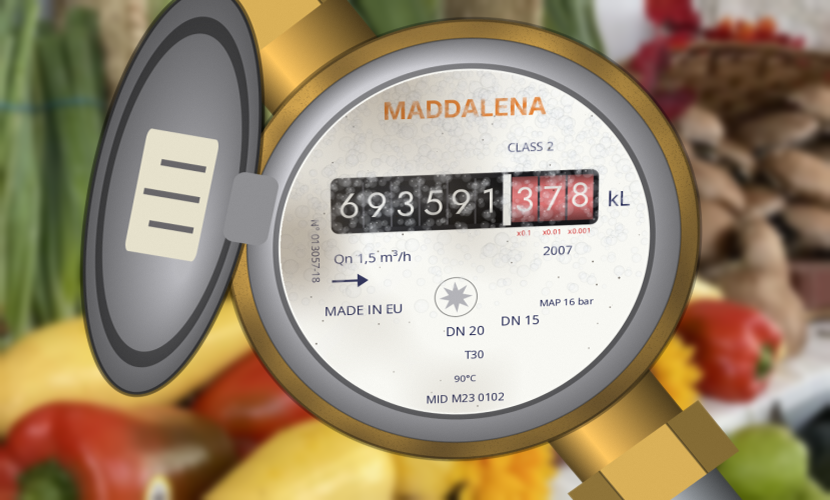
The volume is {"value": 693591.378, "unit": "kL"}
